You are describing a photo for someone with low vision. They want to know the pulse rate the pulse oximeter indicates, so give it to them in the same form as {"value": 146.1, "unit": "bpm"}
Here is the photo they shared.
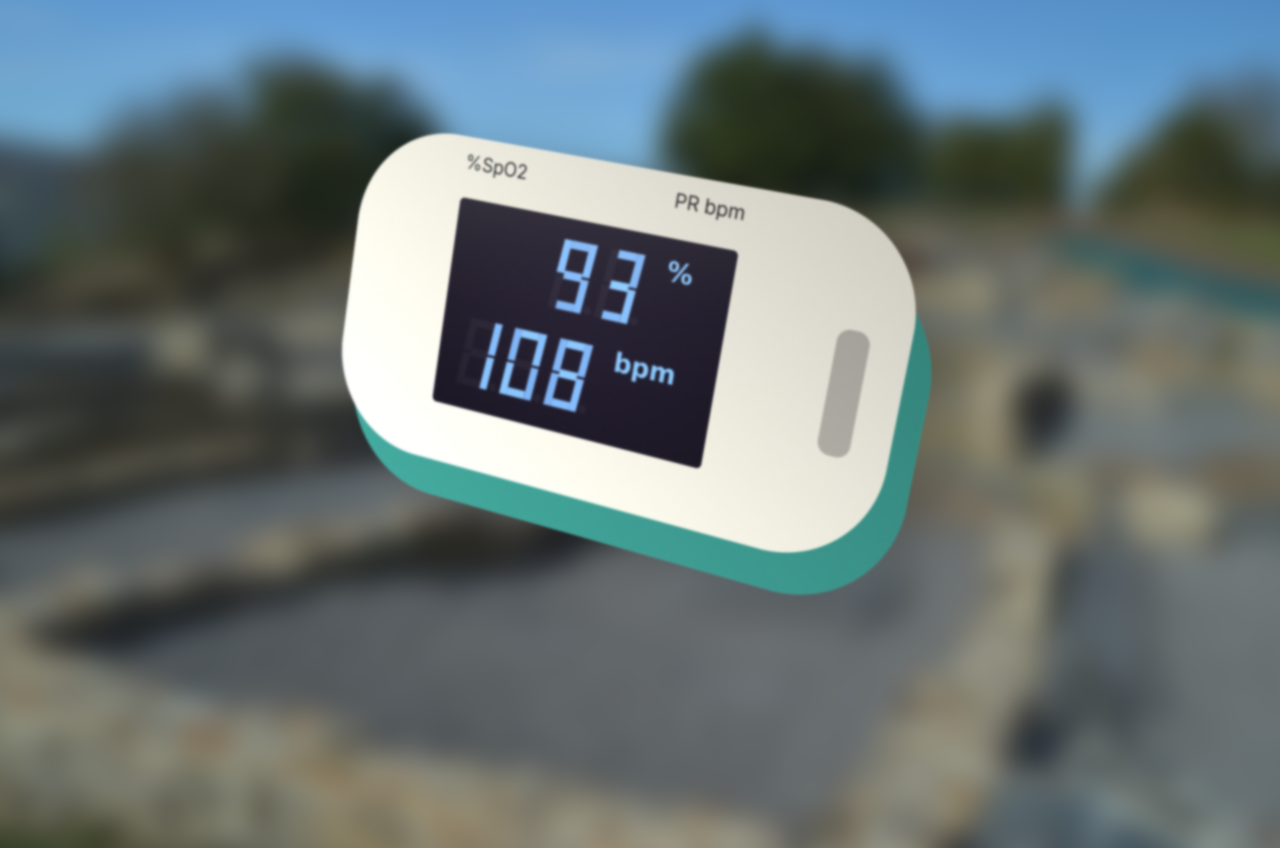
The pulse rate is {"value": 108, "unit": "bpm"}
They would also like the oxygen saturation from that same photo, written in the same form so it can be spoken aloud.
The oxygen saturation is {"value": 93, "unit": "%"}
